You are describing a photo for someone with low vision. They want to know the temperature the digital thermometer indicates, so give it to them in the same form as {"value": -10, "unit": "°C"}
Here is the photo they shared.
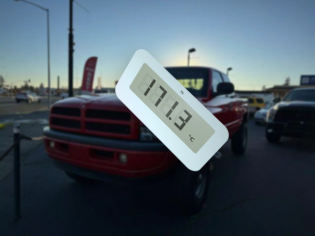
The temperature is {"value": 171.3, "unit": "°C"}
